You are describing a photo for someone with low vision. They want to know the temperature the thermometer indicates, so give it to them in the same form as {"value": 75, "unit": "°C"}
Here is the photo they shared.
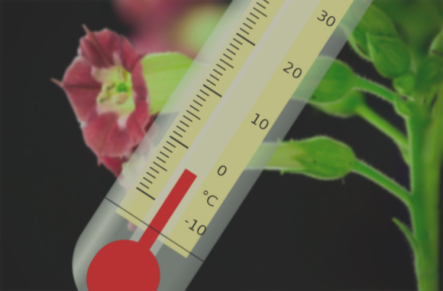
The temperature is {"value": -3, "unit": "°C"}
